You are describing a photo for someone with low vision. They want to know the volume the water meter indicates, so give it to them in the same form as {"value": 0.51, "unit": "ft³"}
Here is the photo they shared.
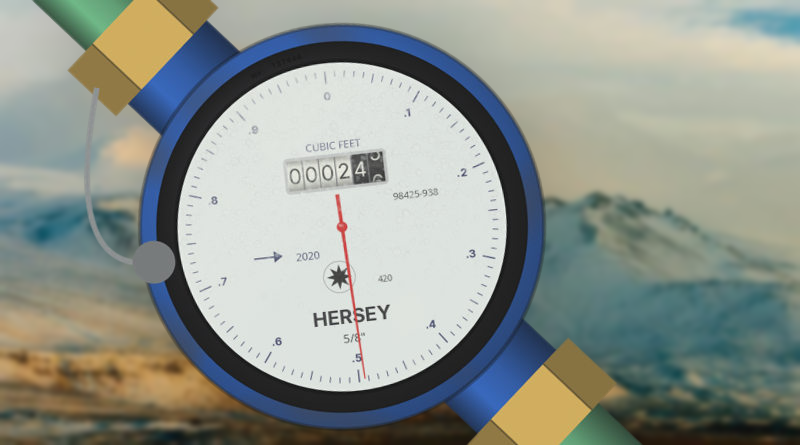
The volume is {"value": 245.49, "unit": "ft³"}
